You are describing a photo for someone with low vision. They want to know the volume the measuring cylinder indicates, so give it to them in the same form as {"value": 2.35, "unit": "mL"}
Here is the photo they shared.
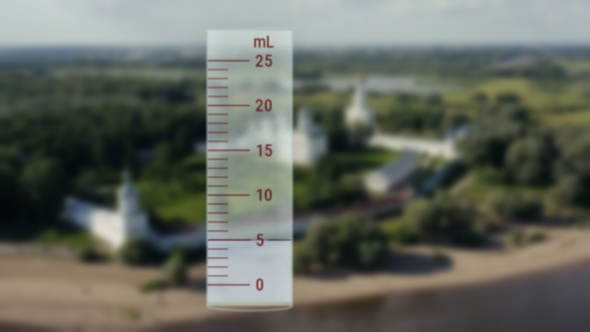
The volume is {"value": 5, "unit": "mL"}
